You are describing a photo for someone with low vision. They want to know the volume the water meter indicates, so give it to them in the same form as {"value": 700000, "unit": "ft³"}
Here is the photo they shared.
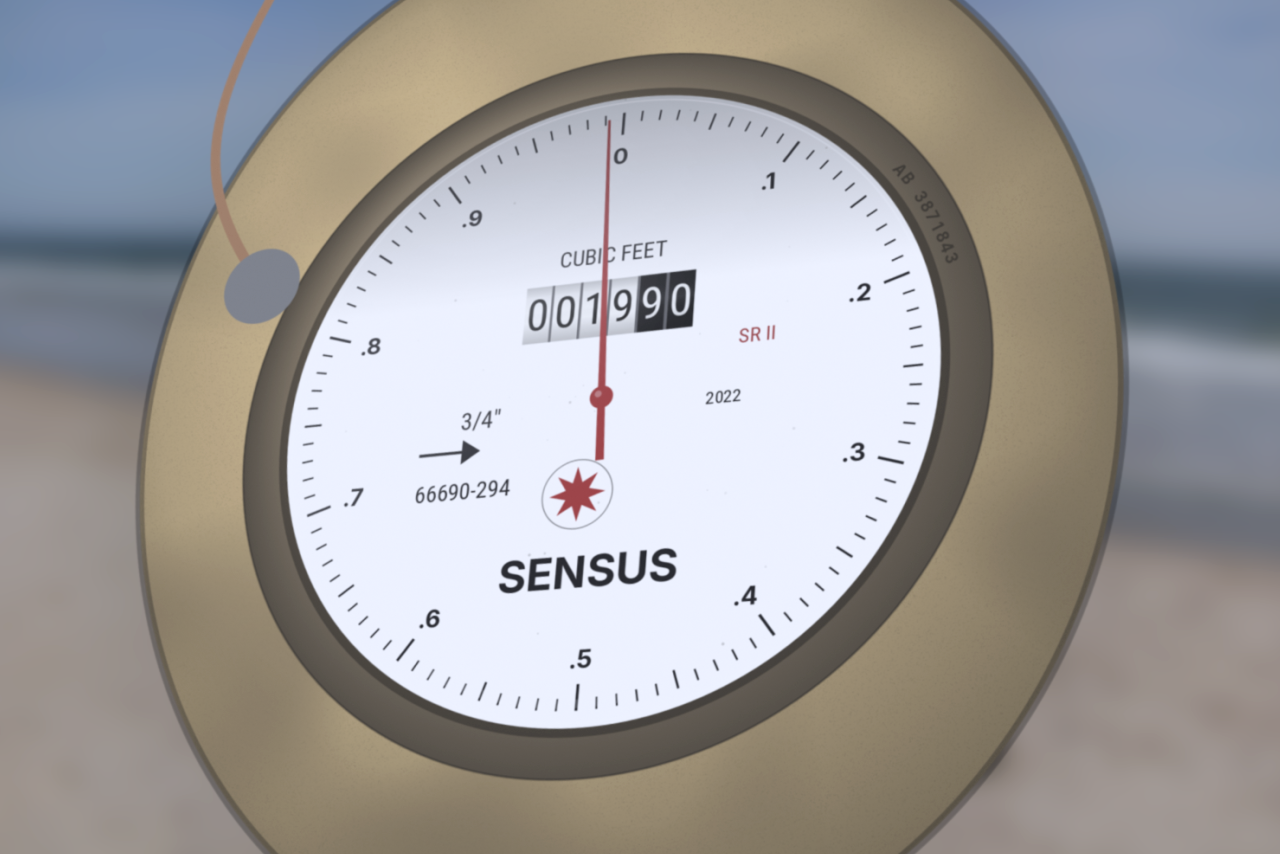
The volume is {"value": 1989.99, "unit": "ft³"}
